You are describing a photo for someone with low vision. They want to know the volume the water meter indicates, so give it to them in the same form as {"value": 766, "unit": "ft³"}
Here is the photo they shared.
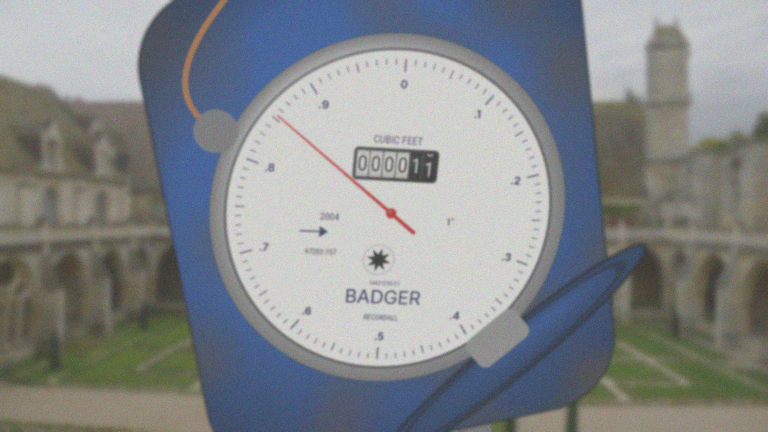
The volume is {"value": 10.85, "unit": "ft³"}
